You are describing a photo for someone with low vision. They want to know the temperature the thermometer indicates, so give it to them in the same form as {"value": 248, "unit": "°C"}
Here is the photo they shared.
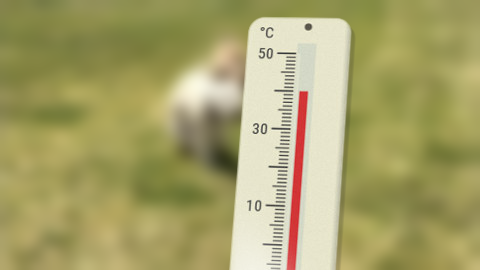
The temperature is {"value": 40, "unit": "°C"}
